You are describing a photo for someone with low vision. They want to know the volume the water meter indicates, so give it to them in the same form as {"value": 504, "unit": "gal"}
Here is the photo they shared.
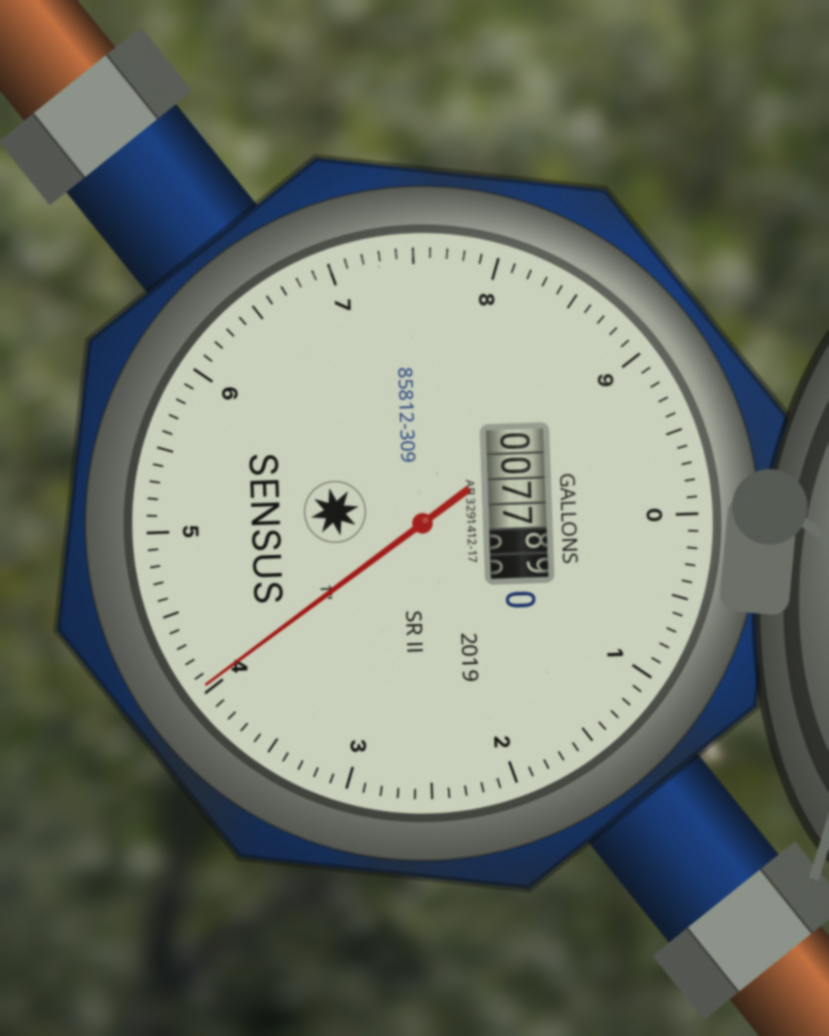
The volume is {"value": 77894.0, "unit": "gal"}
